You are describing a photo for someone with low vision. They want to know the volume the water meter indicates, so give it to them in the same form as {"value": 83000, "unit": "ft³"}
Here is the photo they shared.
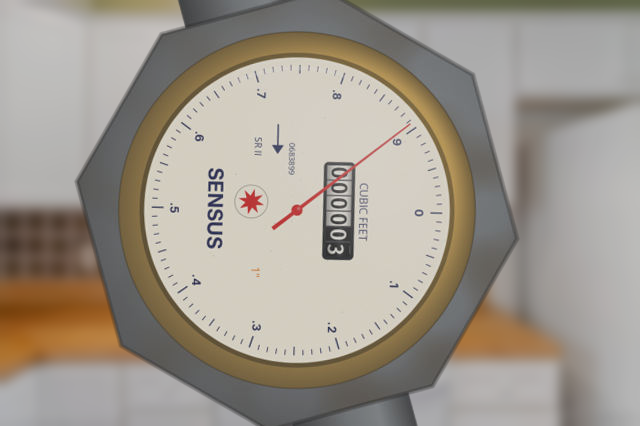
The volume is {"value": 2.89, "unit": "ft³"}
